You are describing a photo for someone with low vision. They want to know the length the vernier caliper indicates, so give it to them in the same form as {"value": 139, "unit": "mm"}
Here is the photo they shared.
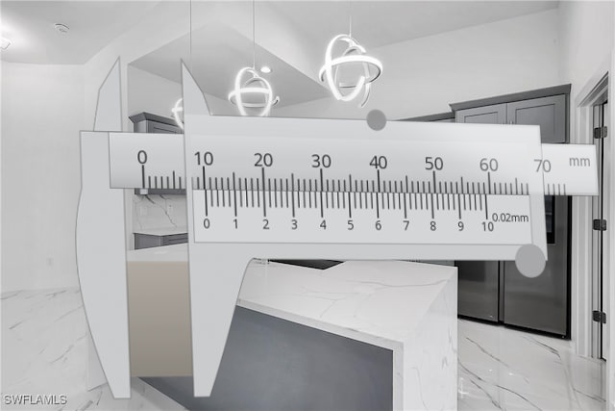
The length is {"value": 10.2, "unit": "mm"}
